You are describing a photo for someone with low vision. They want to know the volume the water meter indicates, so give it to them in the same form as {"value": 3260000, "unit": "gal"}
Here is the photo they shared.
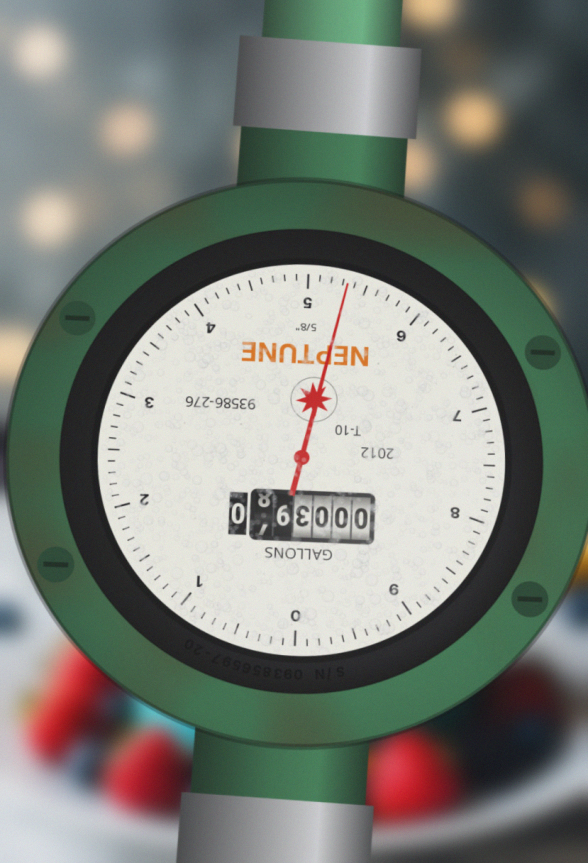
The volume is {"value": 3975.3, "unit": "gal"}
